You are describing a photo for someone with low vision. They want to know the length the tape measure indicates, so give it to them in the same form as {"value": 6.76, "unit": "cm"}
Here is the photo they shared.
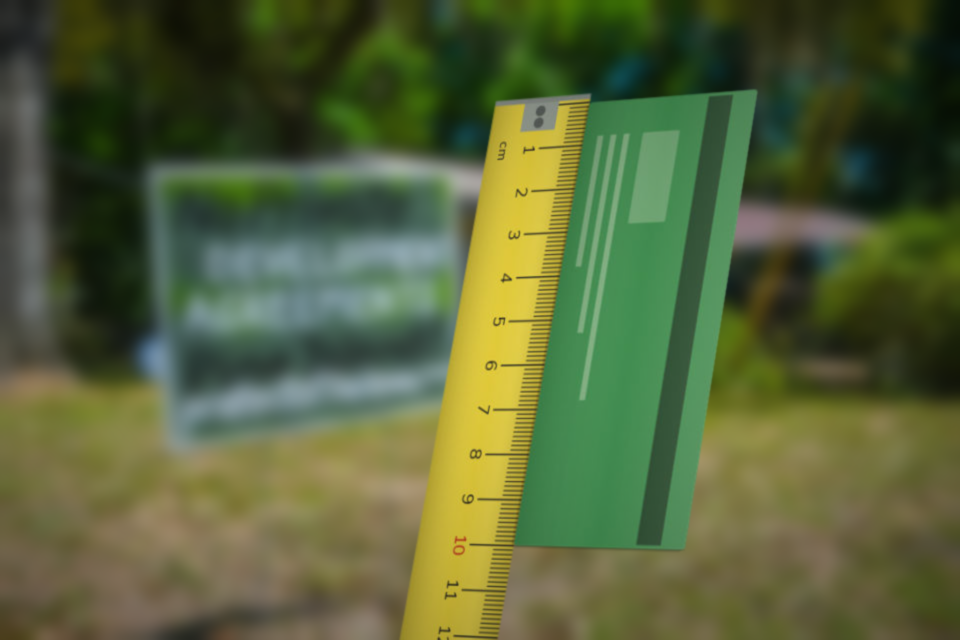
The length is {"value": 10, "unit": "cm"}
